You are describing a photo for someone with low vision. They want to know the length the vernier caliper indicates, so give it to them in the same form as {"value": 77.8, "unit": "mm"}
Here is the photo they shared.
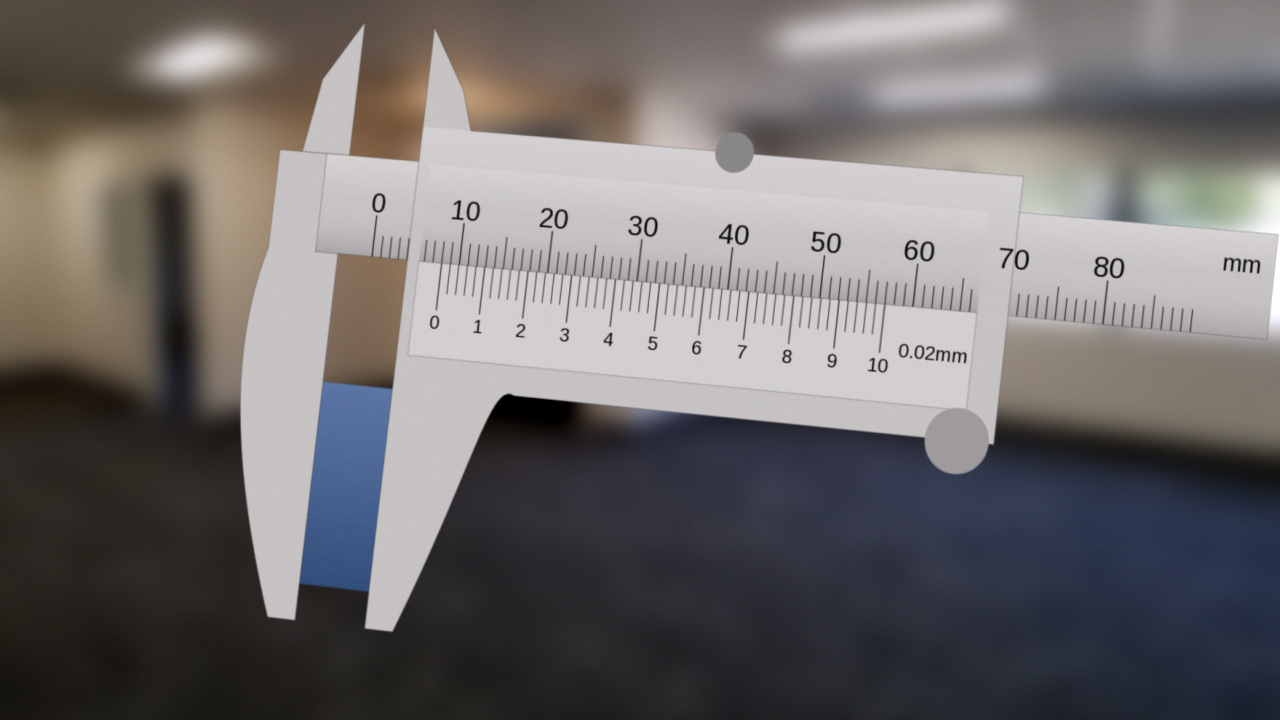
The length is {"value": 8.0, "unit": "mm"}
